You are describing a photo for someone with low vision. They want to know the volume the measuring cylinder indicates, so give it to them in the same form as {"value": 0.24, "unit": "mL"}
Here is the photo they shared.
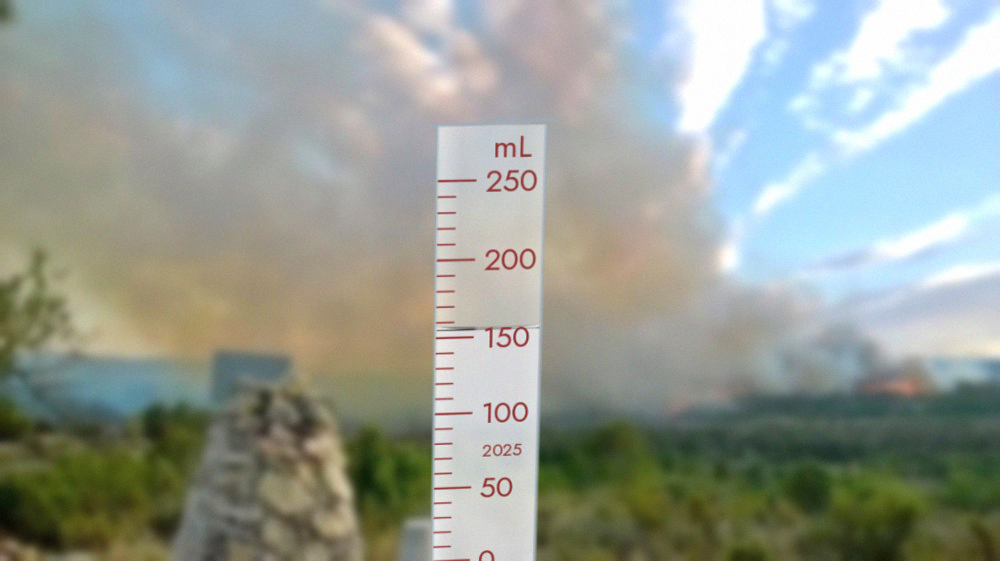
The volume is {"value": 155, "unit": "mL"}
